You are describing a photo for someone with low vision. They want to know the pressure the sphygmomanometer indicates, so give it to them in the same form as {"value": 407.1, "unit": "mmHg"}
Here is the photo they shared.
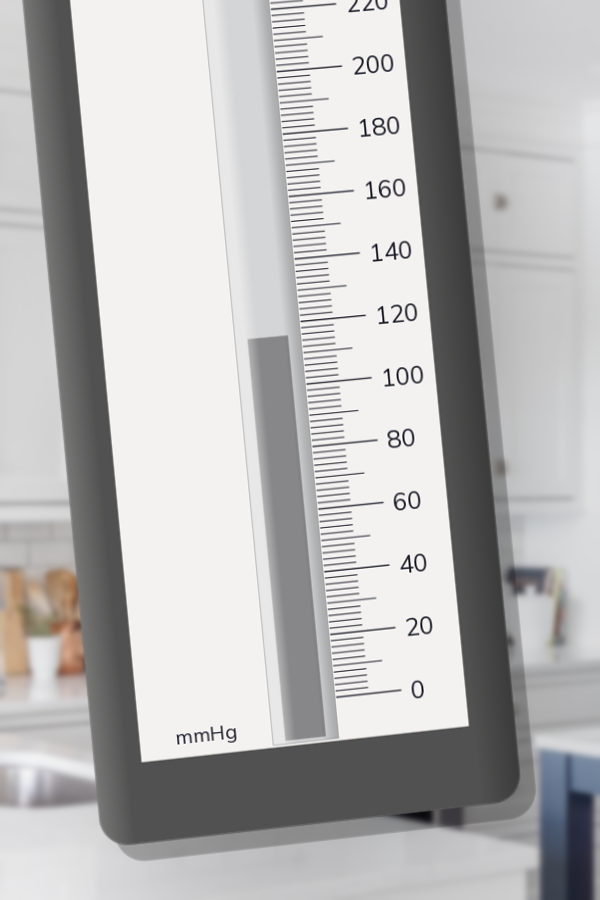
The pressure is {"value": 116, "unit": "mmHg"}
